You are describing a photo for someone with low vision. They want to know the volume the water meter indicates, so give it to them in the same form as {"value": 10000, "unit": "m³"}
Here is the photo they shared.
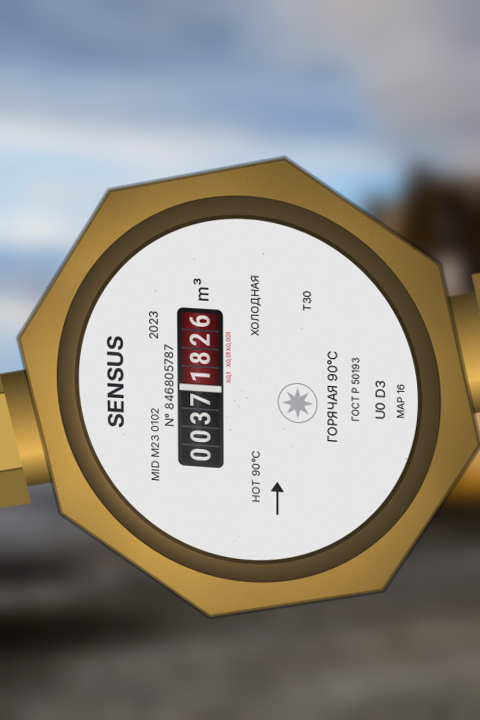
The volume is {"value": 37.1826, "unit": "m³"}
